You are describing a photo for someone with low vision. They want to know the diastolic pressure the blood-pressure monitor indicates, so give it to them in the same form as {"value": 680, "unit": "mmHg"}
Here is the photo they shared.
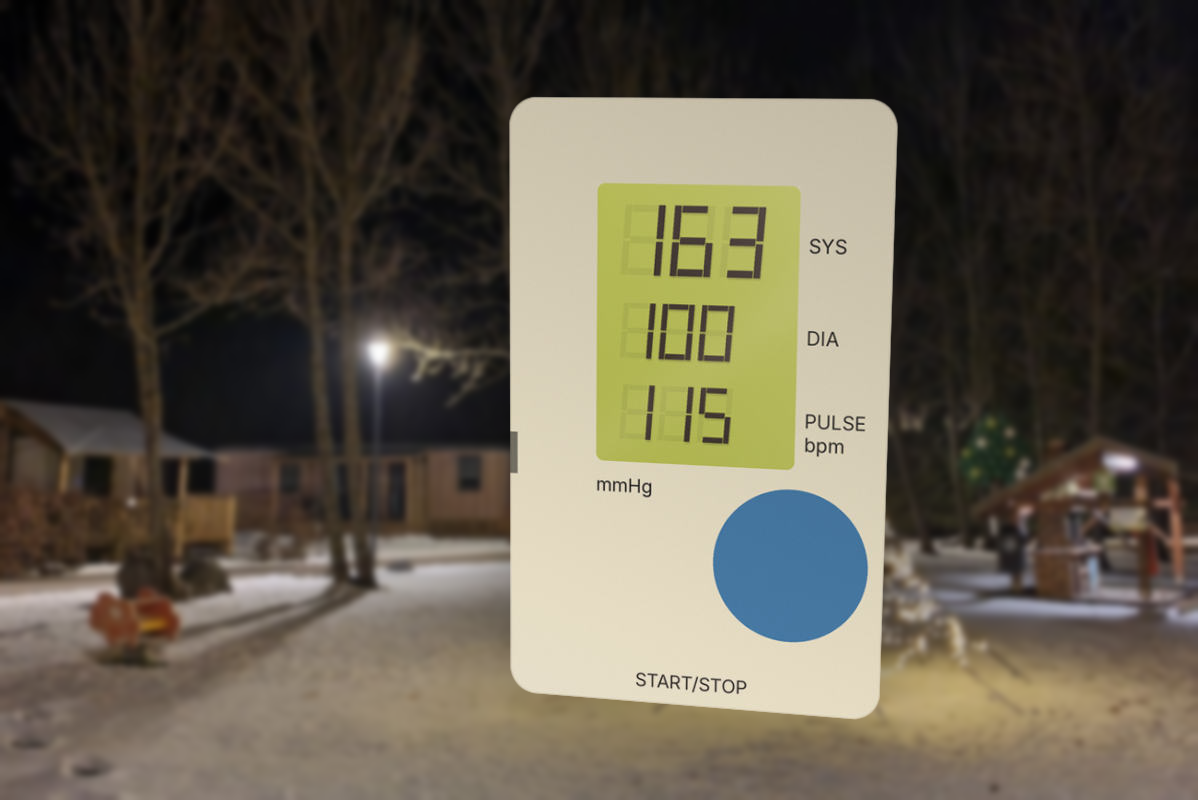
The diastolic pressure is {"value": 100, "unit": "mmHg"}
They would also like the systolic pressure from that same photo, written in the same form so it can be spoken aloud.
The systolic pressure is {"value": 163, "unit": "mmHg"}
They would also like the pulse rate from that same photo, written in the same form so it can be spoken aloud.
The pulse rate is {"value": 115, "unit": "bpm"}
